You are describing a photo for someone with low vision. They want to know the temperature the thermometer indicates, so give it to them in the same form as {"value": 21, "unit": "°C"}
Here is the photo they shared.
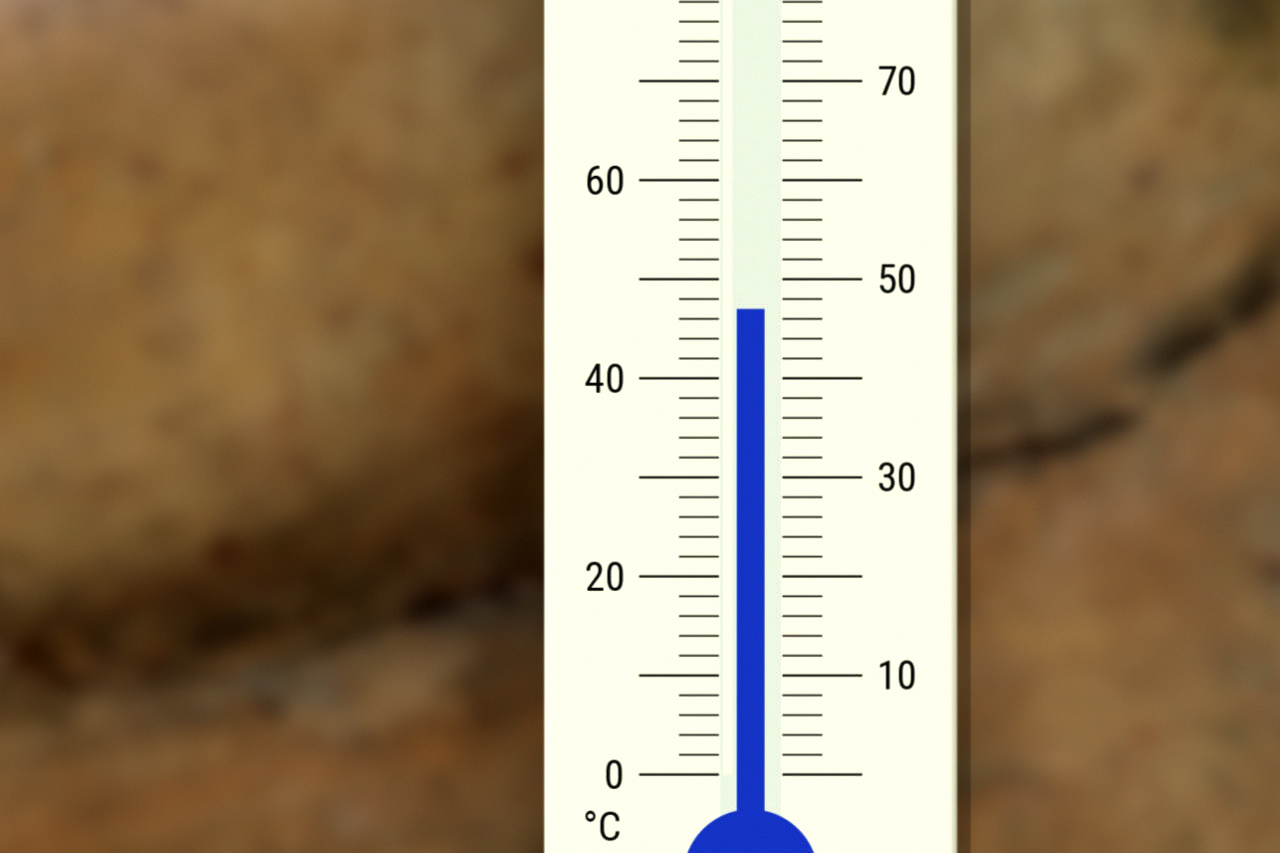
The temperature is {"value": 47, "unit": "°C"}
